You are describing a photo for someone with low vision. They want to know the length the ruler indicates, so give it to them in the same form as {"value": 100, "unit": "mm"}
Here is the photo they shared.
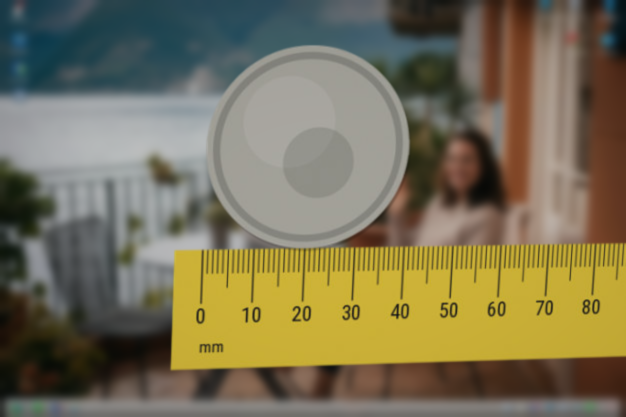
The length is {"value": 40, "unit": "mm"}
